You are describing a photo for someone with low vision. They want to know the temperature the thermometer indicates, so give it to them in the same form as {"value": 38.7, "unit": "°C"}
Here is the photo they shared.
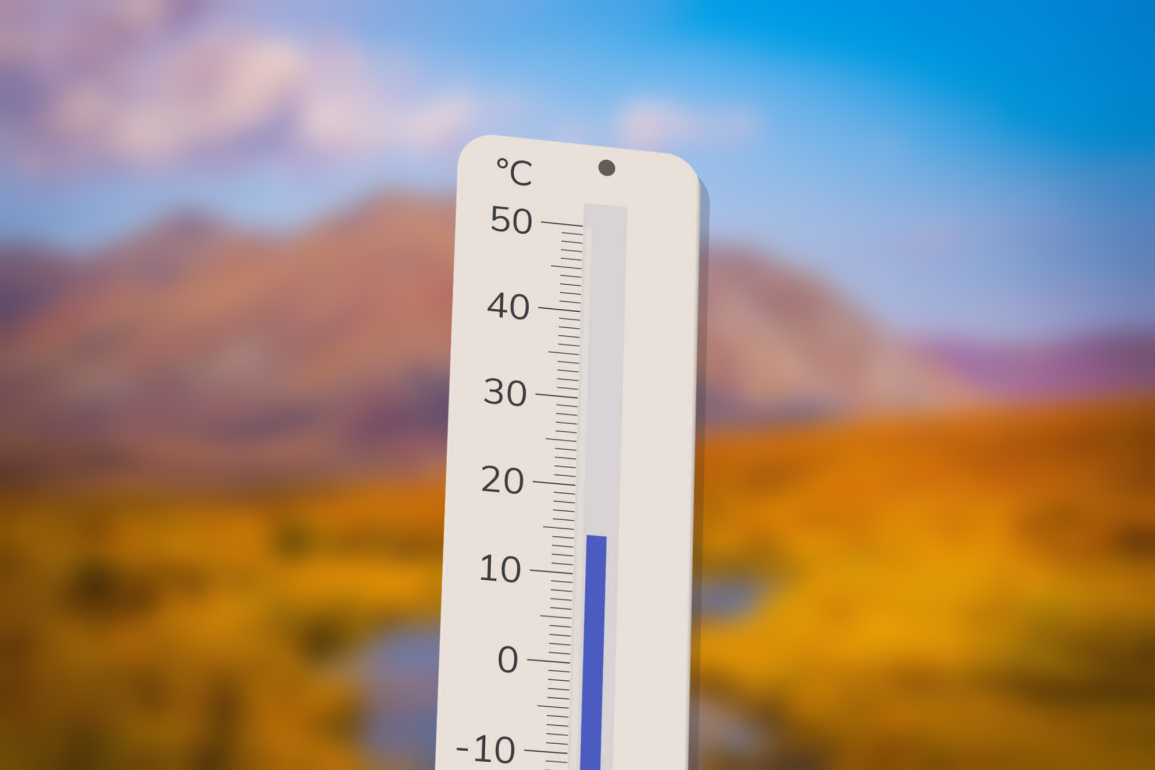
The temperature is {"value": 14.5, "unit": "°C"}
